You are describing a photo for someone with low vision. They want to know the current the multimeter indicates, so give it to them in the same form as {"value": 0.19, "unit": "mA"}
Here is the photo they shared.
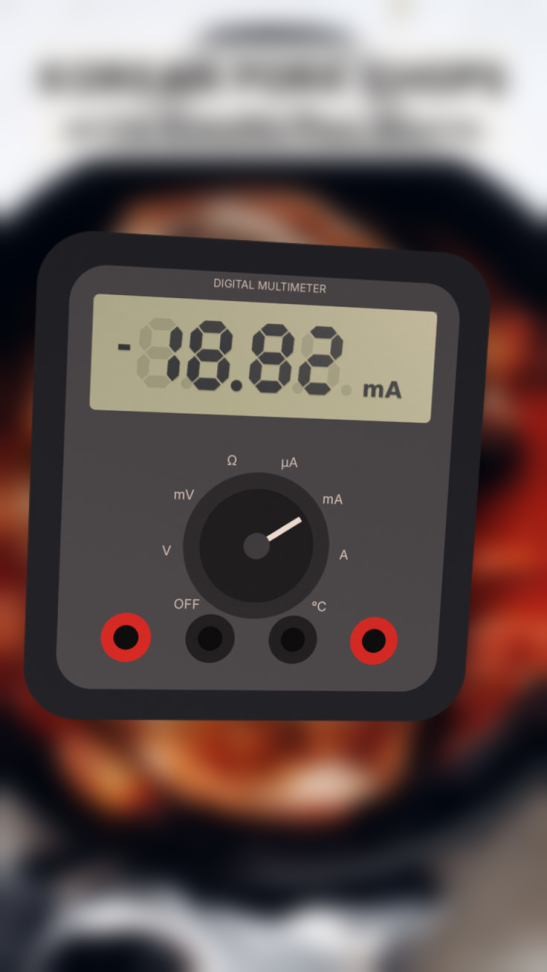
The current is {"value": -18.82, "unit": "mA"}
